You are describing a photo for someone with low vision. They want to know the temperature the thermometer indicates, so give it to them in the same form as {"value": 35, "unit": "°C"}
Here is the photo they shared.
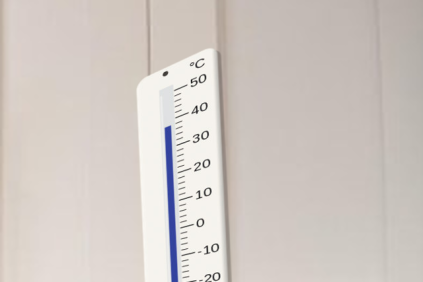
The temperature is {"value": 38, "unit": "°C"}
